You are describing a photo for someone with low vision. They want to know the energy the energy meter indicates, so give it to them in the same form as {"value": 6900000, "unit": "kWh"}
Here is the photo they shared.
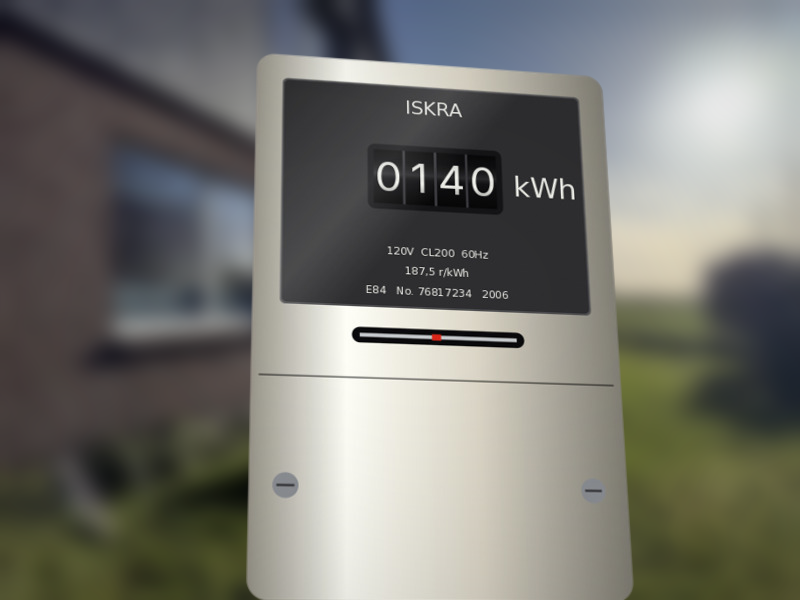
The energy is {"value": 140, "unit": "kWh"}
